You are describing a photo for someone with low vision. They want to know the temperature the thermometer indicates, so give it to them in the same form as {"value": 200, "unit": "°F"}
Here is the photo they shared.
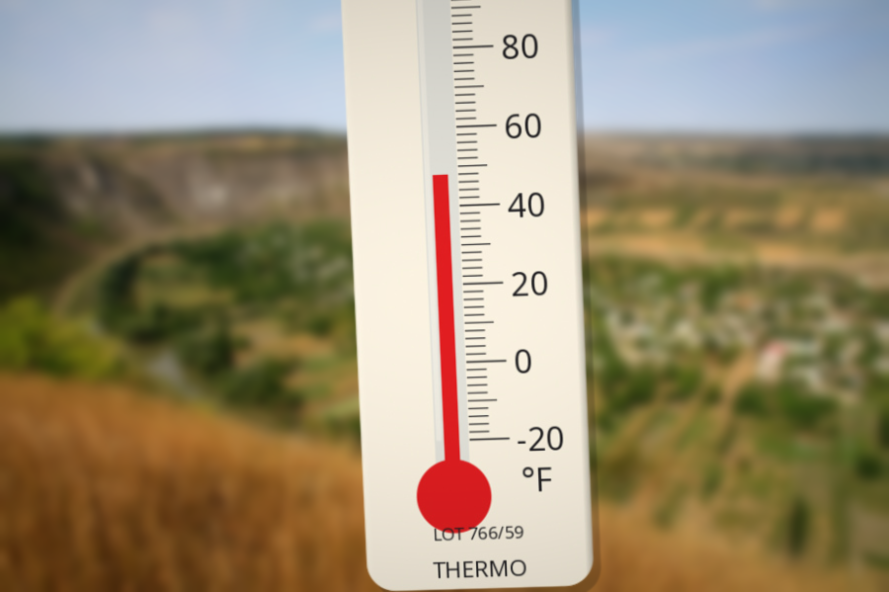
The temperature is {"value": 48, "unit": "°F"}
